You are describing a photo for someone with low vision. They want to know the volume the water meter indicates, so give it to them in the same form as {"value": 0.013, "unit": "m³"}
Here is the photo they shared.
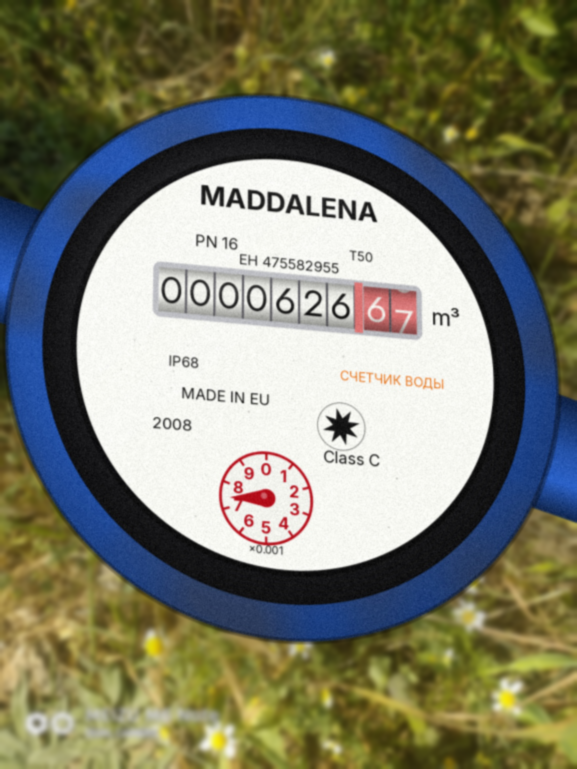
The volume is {"value": 626.667, "unit": "m³"}
